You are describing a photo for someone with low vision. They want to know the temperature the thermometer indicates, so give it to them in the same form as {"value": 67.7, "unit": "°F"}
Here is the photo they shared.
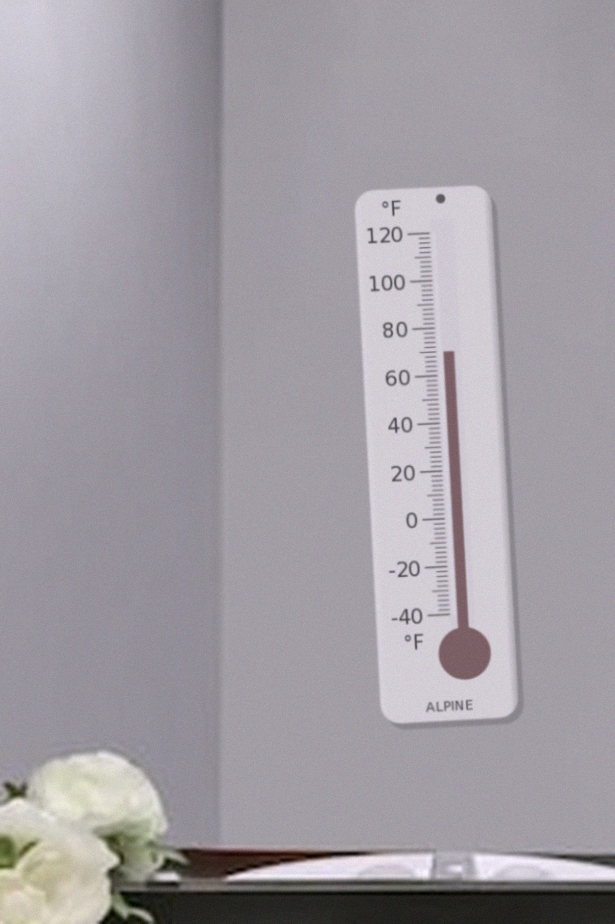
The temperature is {"value": 70, "unit": "°F"}
